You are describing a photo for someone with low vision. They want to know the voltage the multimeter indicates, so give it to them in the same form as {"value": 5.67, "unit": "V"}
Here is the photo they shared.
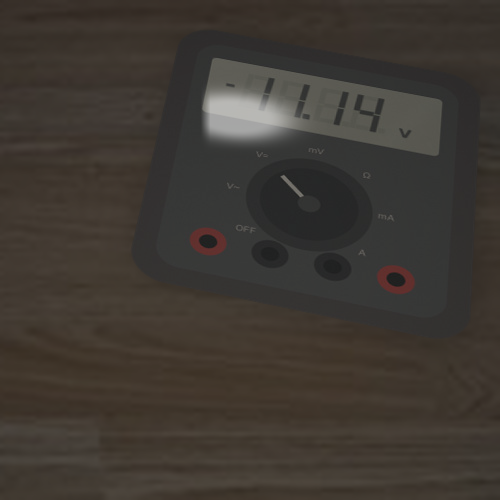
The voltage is {"value": -11.14, "unit": "V"}
